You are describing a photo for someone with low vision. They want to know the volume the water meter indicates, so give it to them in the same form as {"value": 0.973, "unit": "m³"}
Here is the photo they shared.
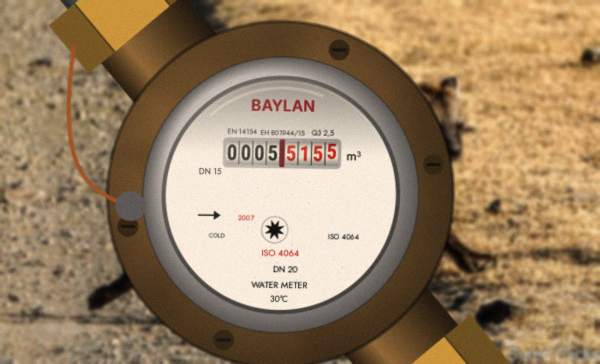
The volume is {"value": 5.5155, "unit": "m³"}
